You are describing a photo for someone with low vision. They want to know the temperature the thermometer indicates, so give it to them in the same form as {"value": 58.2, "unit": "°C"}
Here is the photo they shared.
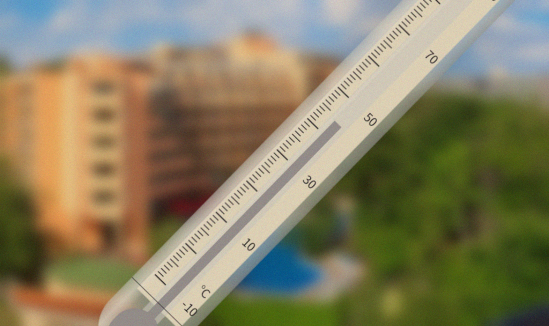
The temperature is {"value": 44, "unit": "°C"}
